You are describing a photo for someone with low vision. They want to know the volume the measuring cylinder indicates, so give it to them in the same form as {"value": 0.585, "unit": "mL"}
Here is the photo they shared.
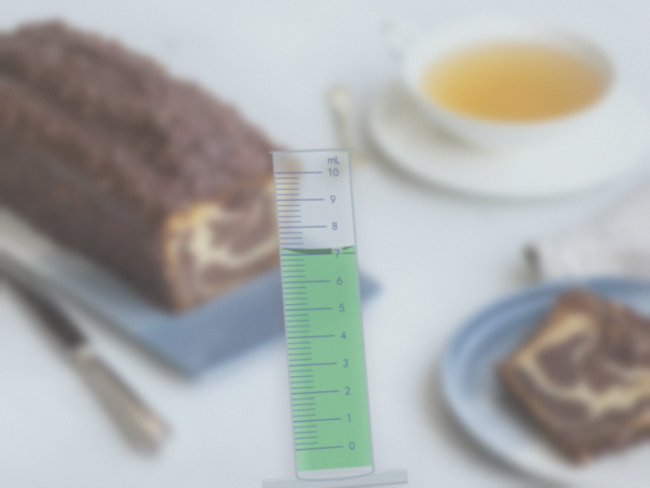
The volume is {"value": 7, "unit": "mL"}
